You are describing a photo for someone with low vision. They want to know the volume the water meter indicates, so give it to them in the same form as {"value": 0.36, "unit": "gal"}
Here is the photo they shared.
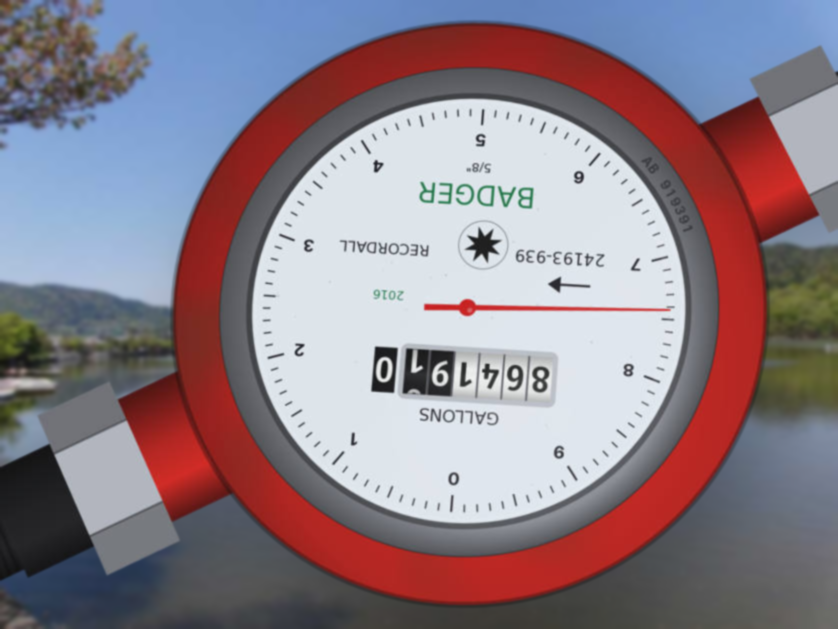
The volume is {"value": 8641907.4, "unit": "gal"}
